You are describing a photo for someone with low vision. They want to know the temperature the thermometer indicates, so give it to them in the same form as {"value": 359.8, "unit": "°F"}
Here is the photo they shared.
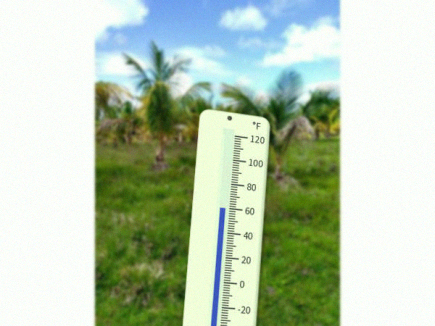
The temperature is {"value": 60, "unit": "°F"}
